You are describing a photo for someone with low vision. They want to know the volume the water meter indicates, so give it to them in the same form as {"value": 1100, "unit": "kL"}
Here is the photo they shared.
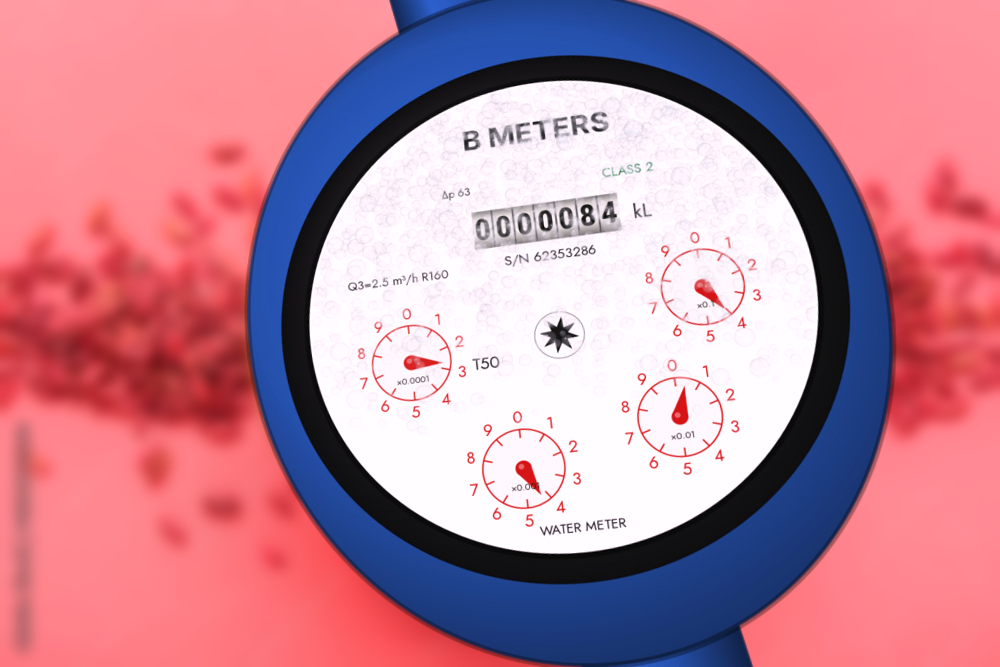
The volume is {"value": 84.4042, "unit": "kL"}
